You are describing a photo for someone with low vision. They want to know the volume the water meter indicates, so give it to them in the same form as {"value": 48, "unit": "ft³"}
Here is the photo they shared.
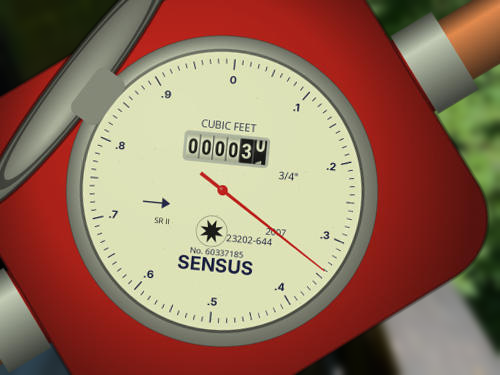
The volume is {"value": 30.34, "unit": "ft³"}
